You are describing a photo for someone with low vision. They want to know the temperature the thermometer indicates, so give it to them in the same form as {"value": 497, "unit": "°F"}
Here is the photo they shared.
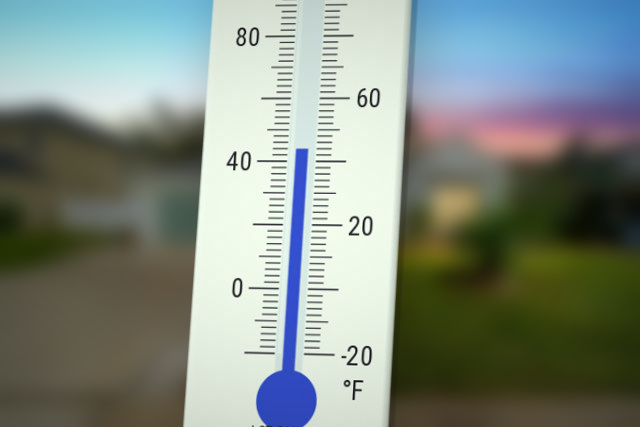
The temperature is {"value": 44, "unit": "°F"}
